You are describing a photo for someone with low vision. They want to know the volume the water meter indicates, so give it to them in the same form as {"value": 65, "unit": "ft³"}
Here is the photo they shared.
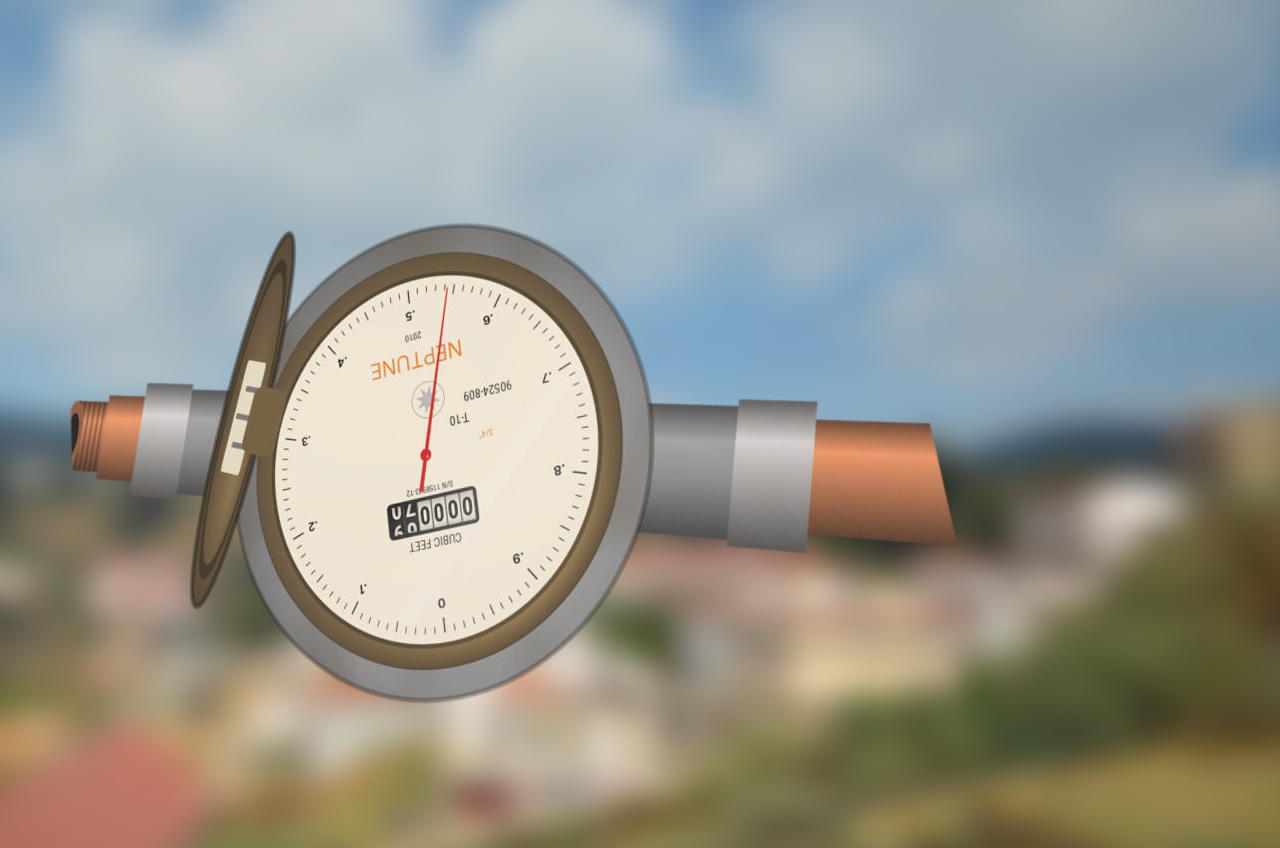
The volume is {"value": 69.54, "unit": "ft³"}
